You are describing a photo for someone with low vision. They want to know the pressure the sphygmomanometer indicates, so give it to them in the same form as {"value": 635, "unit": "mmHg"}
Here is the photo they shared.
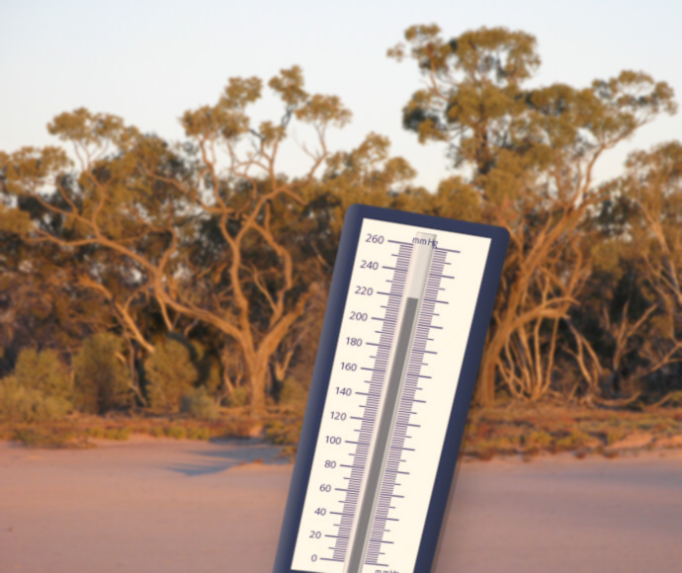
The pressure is {"value": 220, "unit": "mmHg"}
